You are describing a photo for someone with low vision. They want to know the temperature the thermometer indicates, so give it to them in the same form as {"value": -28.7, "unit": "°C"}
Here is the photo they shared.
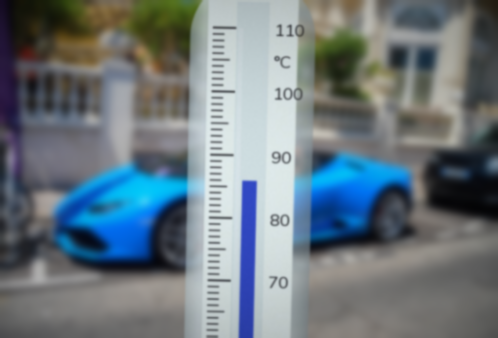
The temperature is {"value": 86, "unit": "°C"}
